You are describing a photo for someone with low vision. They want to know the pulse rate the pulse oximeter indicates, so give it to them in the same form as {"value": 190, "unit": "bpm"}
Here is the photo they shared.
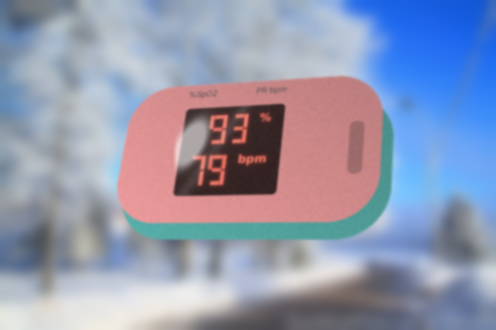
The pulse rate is {"value": 79, "unit": "bpm"}
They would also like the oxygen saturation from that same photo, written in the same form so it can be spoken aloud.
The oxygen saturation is {"value": 93, "unit": "%"}
